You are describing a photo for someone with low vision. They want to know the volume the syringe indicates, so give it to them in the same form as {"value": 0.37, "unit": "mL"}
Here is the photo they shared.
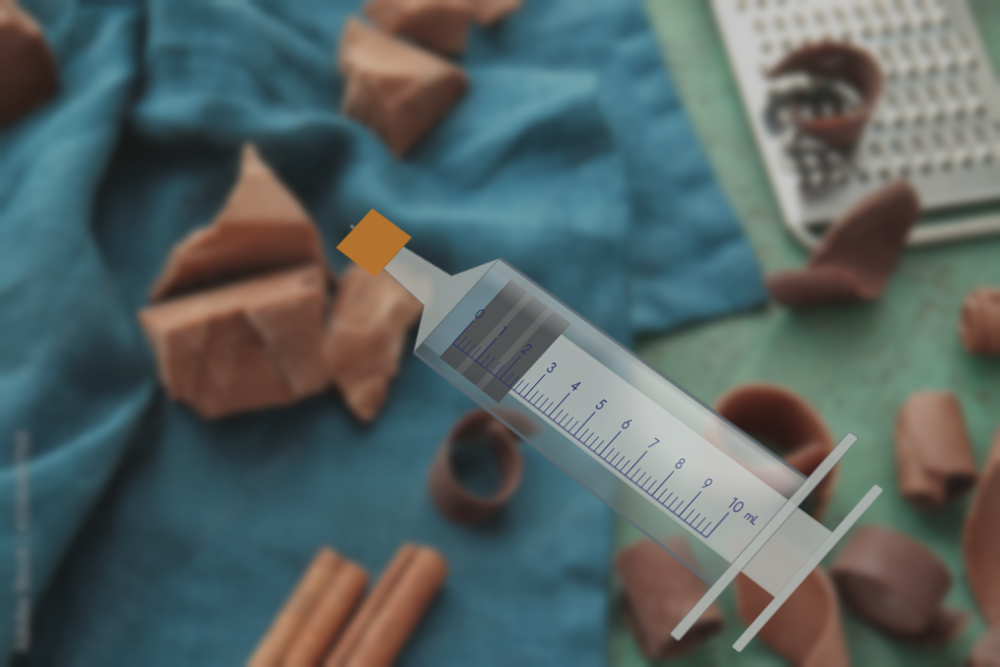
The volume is {"value": 0, "unit": "mL"}
